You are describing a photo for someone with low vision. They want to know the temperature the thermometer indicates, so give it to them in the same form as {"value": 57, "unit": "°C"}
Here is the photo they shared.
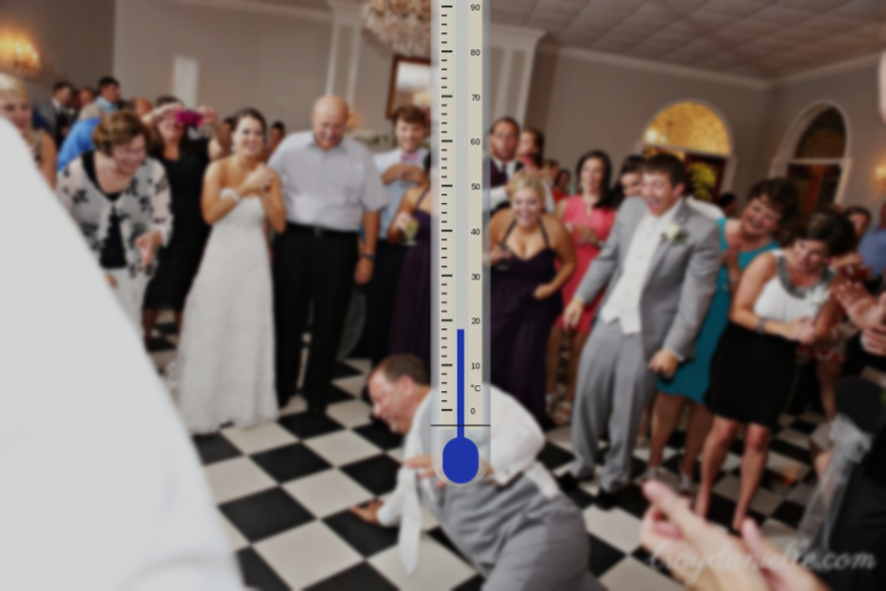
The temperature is {"value": 18, "unit": "°C"}
